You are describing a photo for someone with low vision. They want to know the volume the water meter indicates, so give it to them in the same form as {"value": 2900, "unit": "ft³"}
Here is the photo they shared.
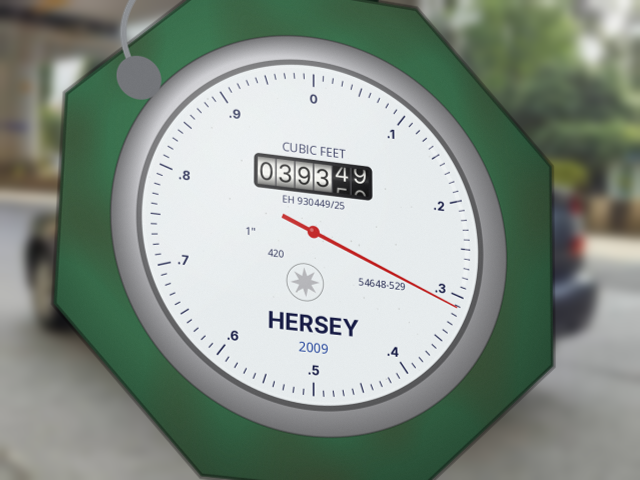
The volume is {"value": 39349.31, "unit": "ft³"}
